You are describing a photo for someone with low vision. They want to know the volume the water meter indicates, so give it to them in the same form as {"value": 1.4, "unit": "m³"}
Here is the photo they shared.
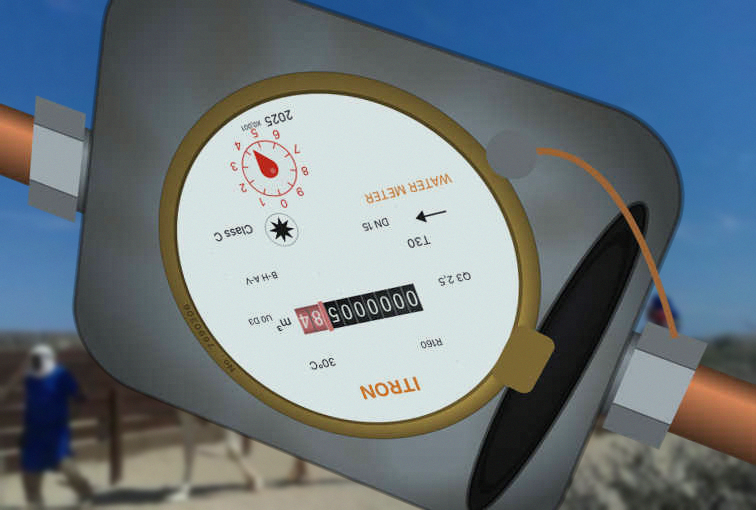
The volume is {"value": 5.844, "unit": "m³"}
